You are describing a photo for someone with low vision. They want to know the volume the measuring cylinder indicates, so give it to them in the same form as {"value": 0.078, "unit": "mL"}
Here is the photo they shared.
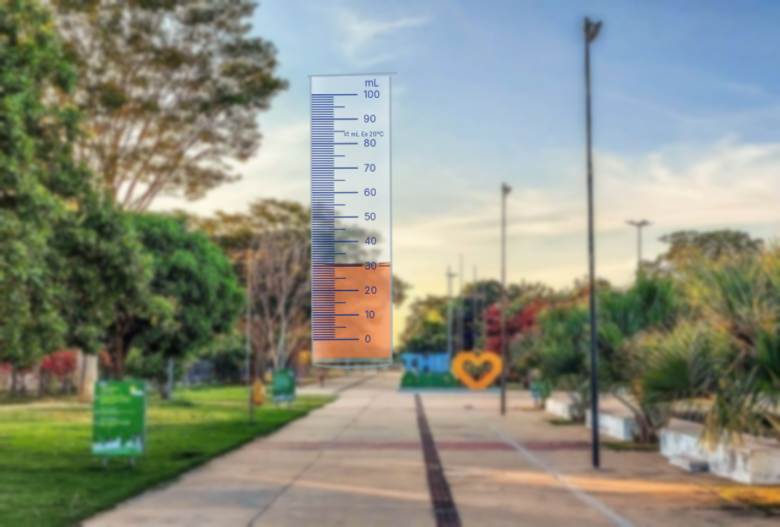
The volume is {"value": 30, "unit": "mL"}
